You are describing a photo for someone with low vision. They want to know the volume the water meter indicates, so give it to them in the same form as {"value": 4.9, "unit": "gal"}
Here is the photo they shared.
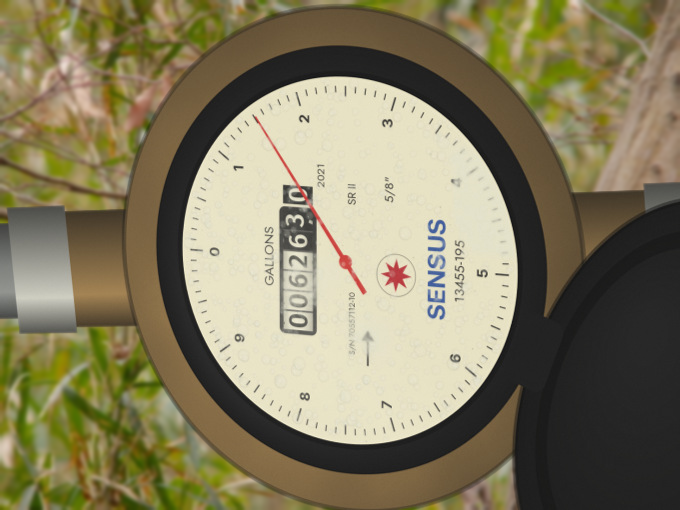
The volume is {"value": 62631.5, "unit": "gal"}
